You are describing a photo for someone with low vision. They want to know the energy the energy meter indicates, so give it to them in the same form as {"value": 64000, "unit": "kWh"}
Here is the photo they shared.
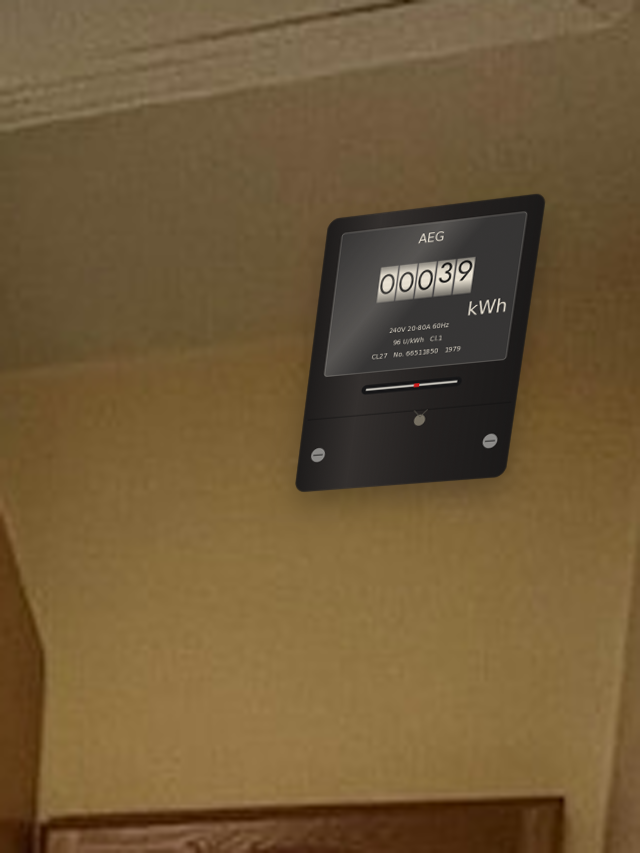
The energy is {"value": 39, "unit": "kWh"}
